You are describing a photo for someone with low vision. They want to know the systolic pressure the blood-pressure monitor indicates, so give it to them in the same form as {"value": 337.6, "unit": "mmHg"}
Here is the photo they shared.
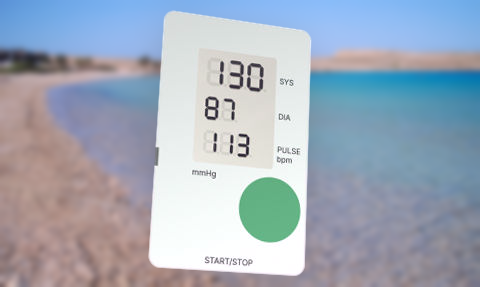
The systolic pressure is {"value": 130, "unit": "mmHg"}
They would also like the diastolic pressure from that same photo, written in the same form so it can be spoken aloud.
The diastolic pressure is {"value": 87, "unit": "mmHg"}
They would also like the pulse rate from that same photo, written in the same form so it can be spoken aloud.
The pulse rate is {"value": 113, "unit": "bpm"}
